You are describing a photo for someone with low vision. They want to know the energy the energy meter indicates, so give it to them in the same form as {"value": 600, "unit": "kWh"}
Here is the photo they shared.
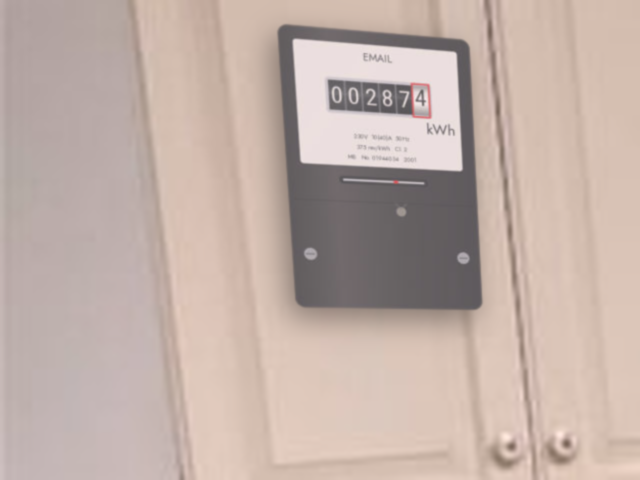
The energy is {"value": 287.4, "unit": "kWh"}
